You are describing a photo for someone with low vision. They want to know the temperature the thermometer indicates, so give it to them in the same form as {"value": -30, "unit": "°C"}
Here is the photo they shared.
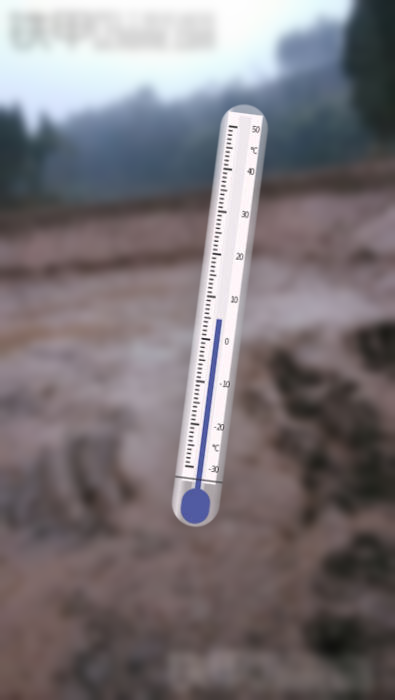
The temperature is {"value": 5, "unit": "°C"}
